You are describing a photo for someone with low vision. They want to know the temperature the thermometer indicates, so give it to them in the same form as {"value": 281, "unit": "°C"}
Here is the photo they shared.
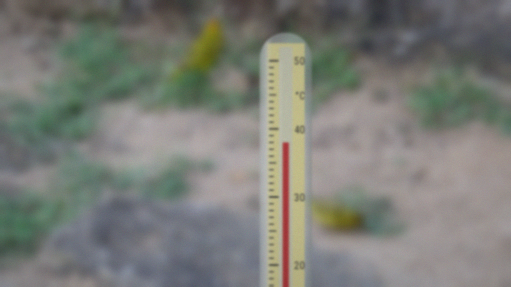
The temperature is {"value": 38, "unit": "°C"}
